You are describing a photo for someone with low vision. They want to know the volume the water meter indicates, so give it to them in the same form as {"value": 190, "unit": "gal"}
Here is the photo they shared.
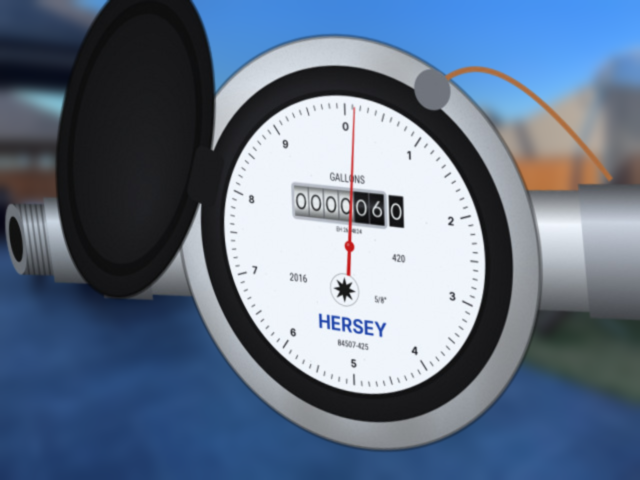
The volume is {"value": 60.1, "unit": "gal"}
